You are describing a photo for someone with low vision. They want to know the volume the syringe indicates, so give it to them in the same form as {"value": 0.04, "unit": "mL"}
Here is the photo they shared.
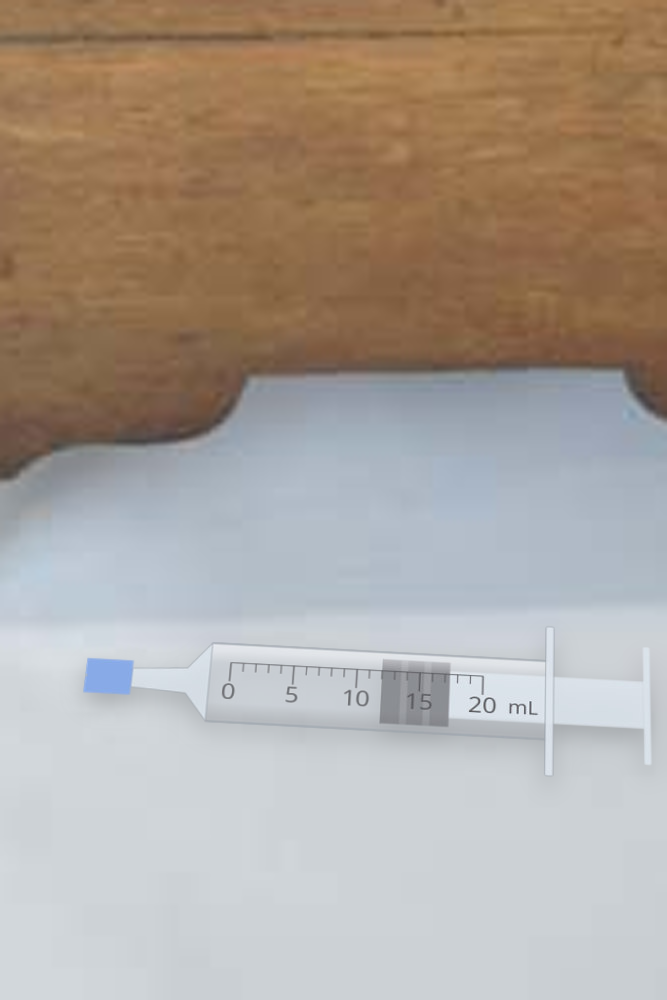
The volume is {"value": 12, "unit": "mL"}
